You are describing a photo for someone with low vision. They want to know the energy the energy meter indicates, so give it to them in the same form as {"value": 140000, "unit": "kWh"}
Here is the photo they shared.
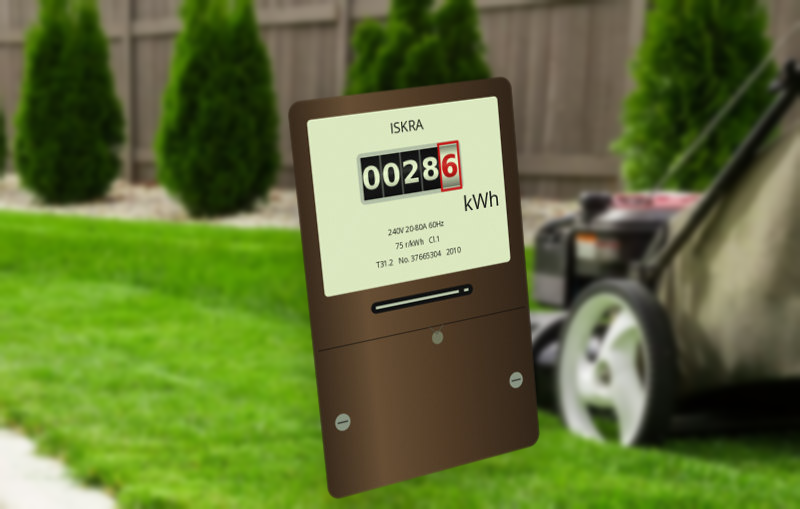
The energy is {"value": 28.6, "unit": "kWh"}
